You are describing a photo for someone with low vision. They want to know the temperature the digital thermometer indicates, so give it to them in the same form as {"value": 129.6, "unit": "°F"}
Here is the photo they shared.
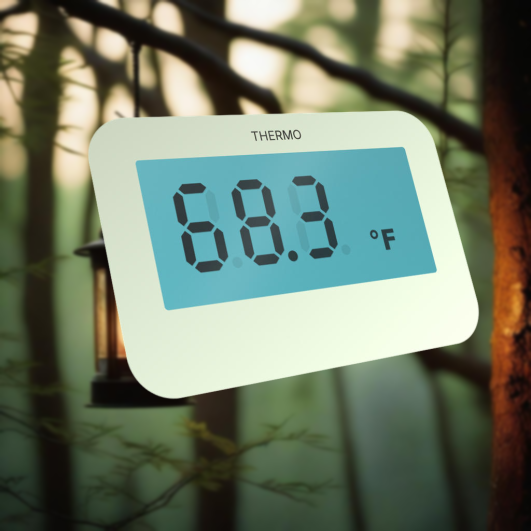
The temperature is {"value": 68.3, "unit": "°F"}
